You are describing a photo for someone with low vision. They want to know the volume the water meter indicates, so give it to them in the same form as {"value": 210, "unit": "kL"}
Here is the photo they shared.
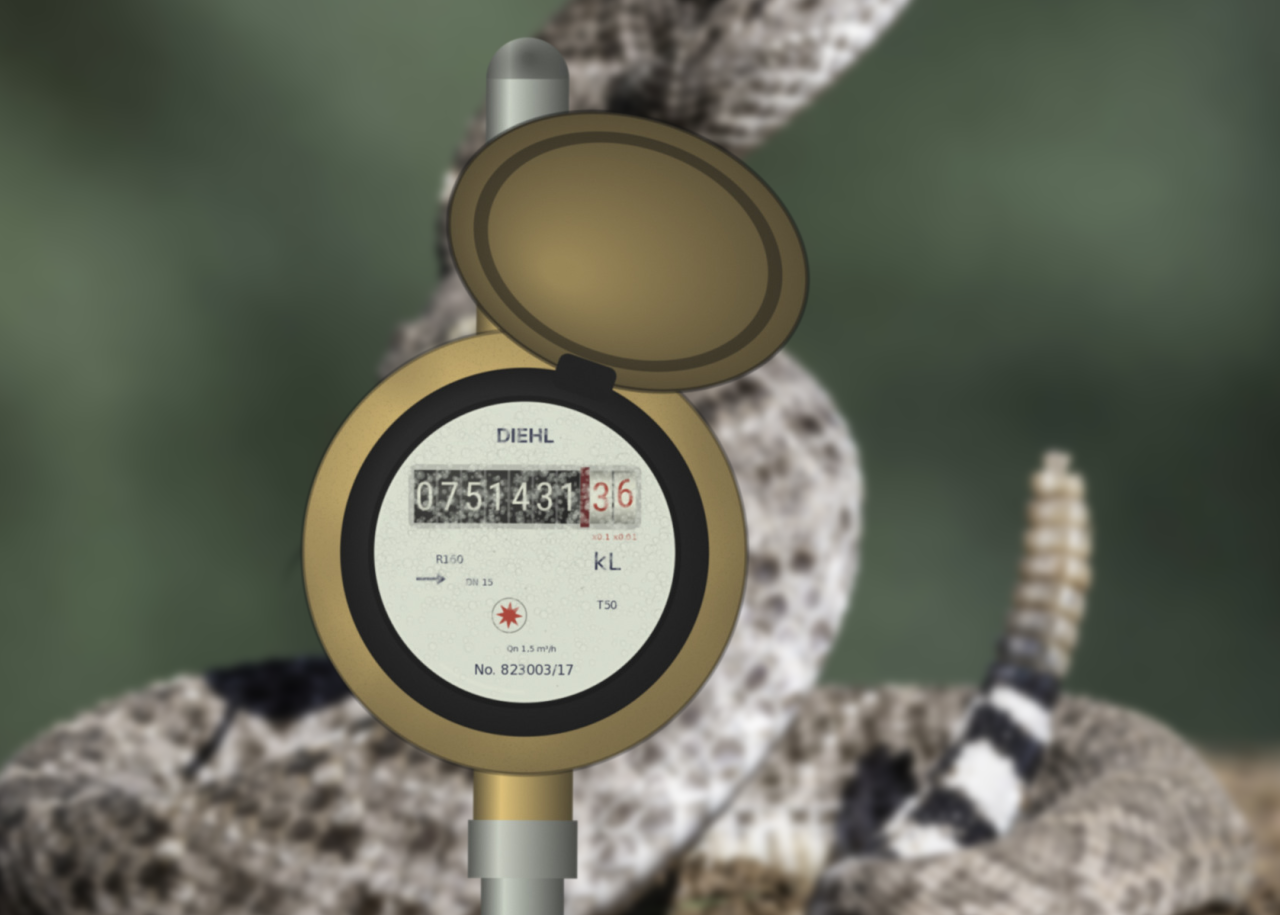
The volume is {"value": 751431.36, "unit": "kL"}
